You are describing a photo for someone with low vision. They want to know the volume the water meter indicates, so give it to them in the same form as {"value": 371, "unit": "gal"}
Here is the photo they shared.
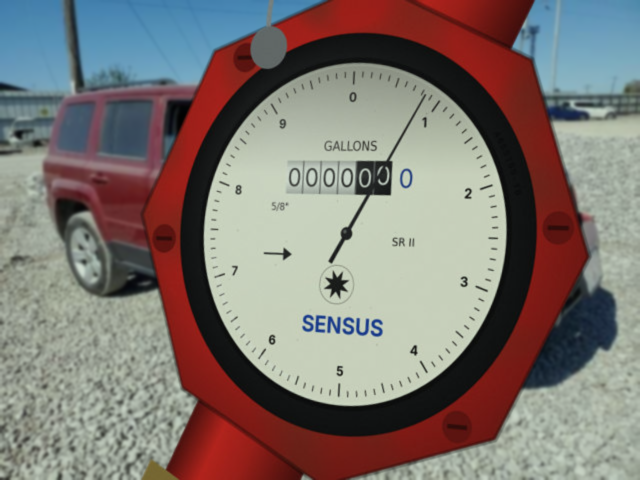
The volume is {"value": 0.8, "unit": "gal"}
